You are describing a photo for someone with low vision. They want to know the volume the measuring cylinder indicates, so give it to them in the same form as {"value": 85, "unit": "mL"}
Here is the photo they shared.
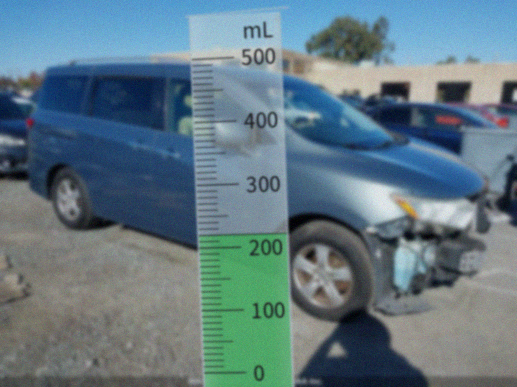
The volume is {"value": 220, "unit": "mL"}
